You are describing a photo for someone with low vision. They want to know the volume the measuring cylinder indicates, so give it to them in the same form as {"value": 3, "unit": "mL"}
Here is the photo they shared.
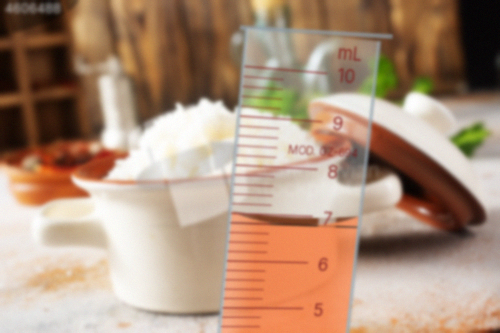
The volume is {"value": 6.8, "unit": "mL"}
